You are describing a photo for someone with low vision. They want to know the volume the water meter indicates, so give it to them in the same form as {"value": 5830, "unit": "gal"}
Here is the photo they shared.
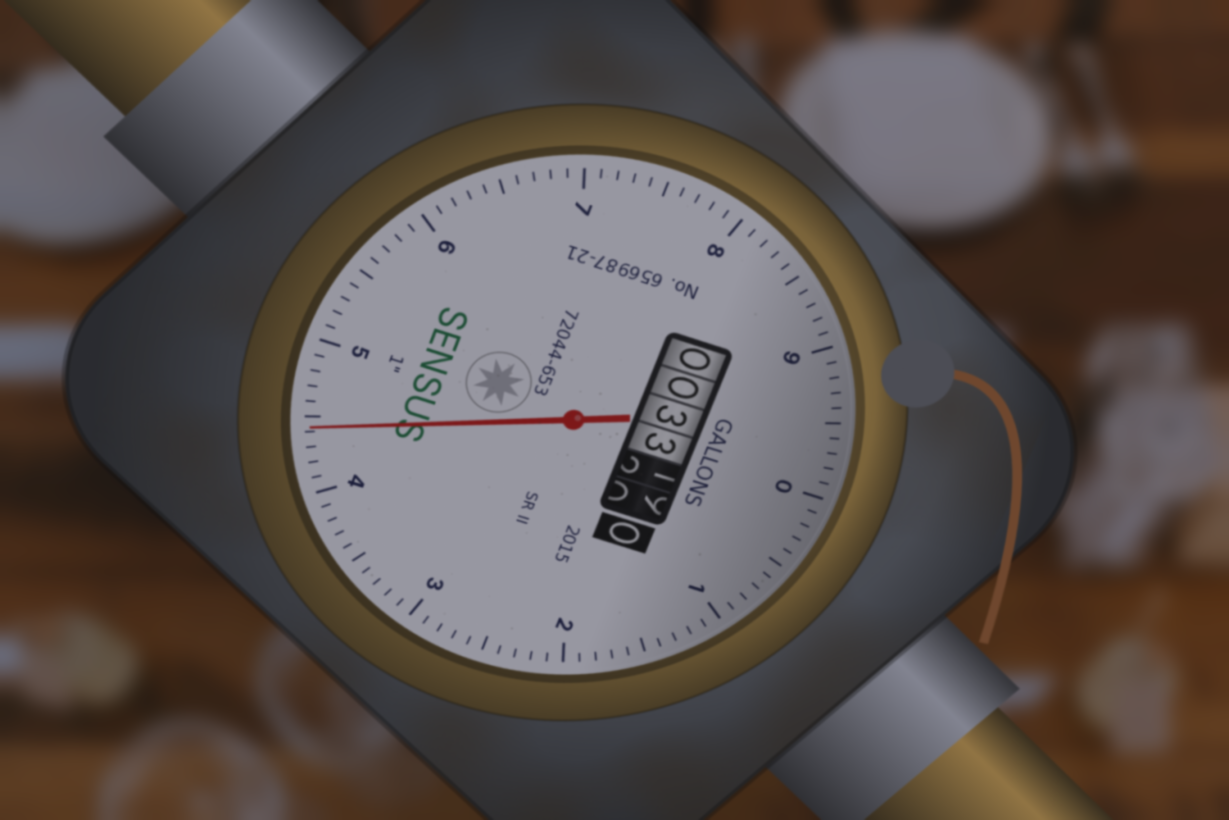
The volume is {"value": 33194.4, "unit": "gal"}
